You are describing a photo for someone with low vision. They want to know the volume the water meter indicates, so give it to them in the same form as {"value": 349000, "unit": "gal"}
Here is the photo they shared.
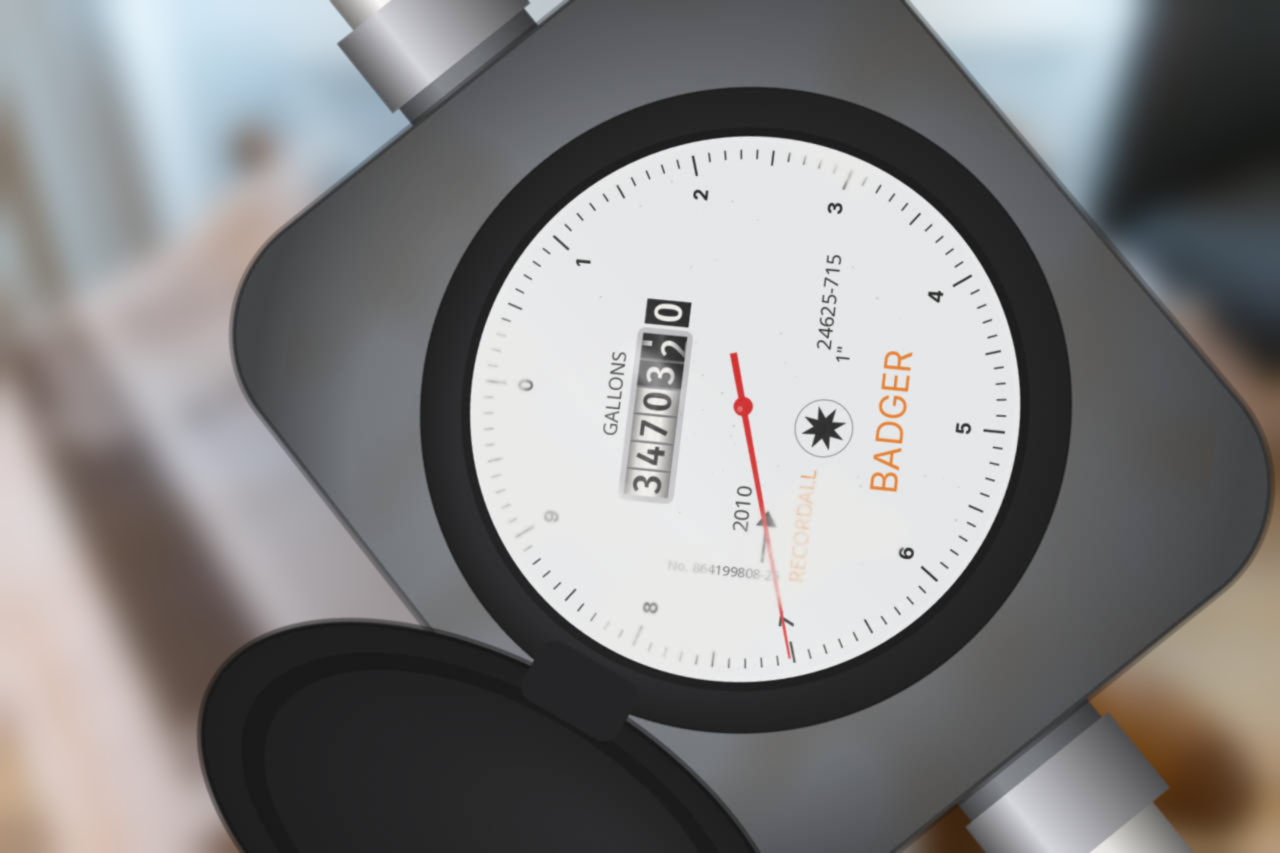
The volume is {"value": 3470317.0, "unit": "gal"}
